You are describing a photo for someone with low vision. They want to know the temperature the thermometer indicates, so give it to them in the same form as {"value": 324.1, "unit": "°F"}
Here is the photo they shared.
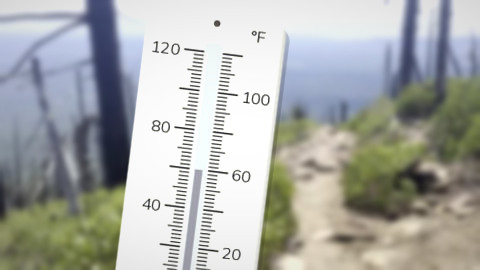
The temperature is {"value": 60, "unit": "°F"}
